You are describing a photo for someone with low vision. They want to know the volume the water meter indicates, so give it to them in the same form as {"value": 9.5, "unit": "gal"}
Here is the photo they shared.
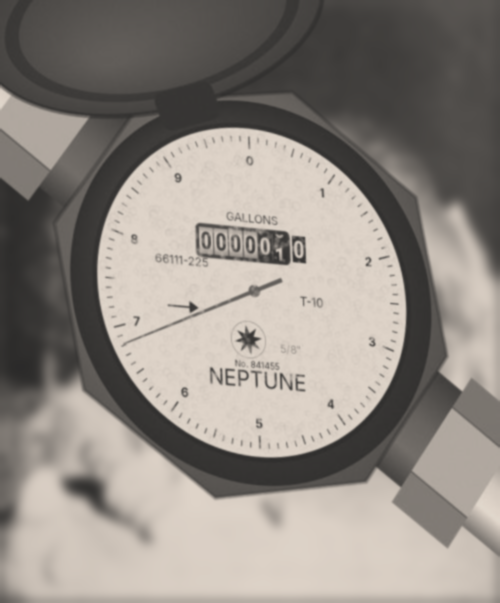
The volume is {"value": 6.8, "unit": "gal"}
